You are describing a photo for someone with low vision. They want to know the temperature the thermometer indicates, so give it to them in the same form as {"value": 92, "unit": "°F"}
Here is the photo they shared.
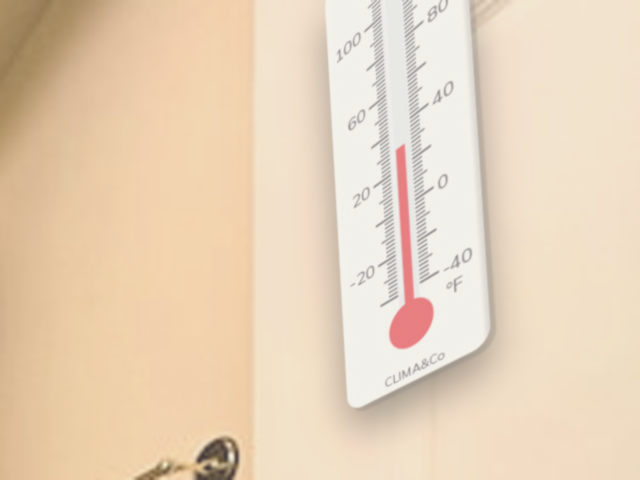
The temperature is {"value": 30, "unit": "°F"}
